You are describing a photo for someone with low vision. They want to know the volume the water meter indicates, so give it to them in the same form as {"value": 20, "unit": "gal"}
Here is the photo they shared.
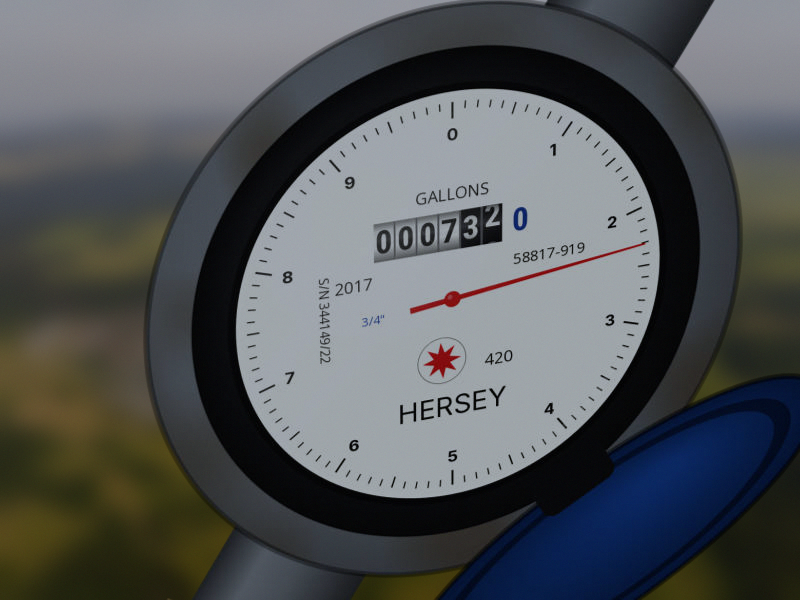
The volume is {"value": 7322.3, "unit": "gal"}
